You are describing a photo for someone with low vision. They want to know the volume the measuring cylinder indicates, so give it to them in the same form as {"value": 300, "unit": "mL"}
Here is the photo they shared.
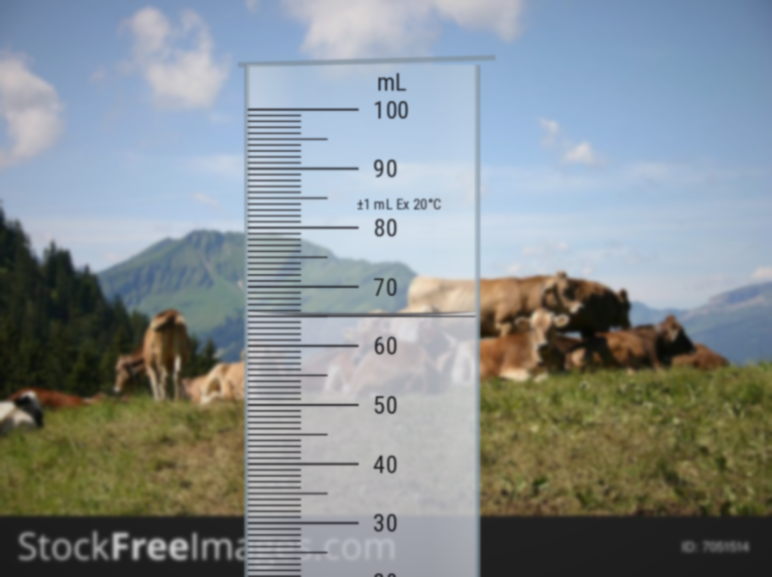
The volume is {"value": 65, "unit": "mL"}
